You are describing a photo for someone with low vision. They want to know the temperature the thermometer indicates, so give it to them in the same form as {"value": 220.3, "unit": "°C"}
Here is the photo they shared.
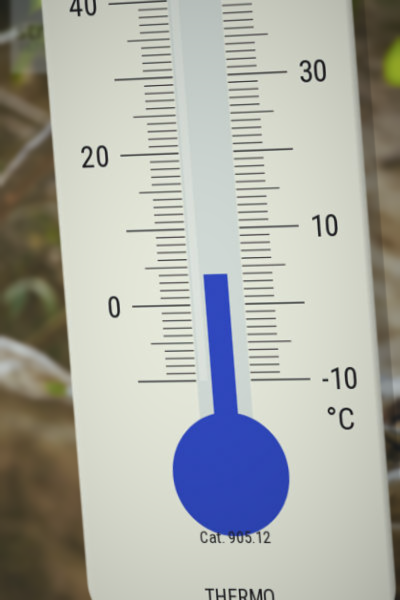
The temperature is {"value": 4, "unit": "°C"}
